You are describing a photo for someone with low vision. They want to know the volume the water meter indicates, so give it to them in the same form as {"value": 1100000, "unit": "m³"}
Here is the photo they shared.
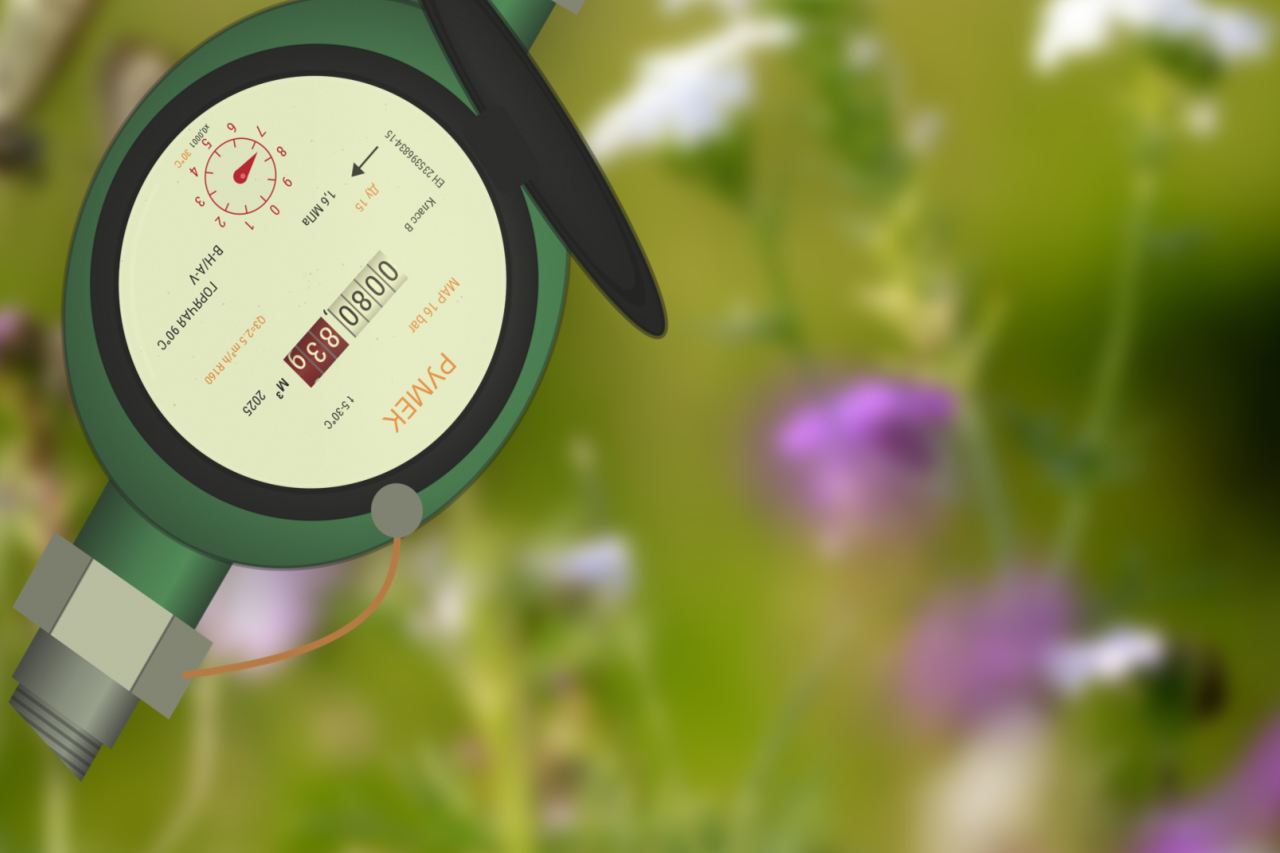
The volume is {"value": 80.8387, "unit": "m³"}
